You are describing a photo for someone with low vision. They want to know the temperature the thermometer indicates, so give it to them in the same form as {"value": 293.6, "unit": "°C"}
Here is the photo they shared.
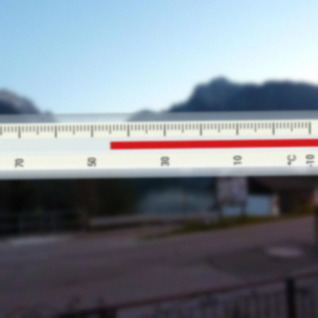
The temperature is {"value": 45, "unit": "°C"}
